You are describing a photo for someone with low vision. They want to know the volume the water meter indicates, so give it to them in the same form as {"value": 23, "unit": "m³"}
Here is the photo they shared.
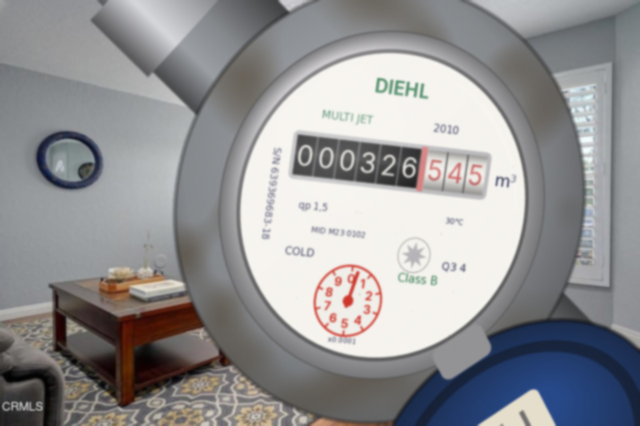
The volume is {"value": 326.5450, "unit": "m³"}
